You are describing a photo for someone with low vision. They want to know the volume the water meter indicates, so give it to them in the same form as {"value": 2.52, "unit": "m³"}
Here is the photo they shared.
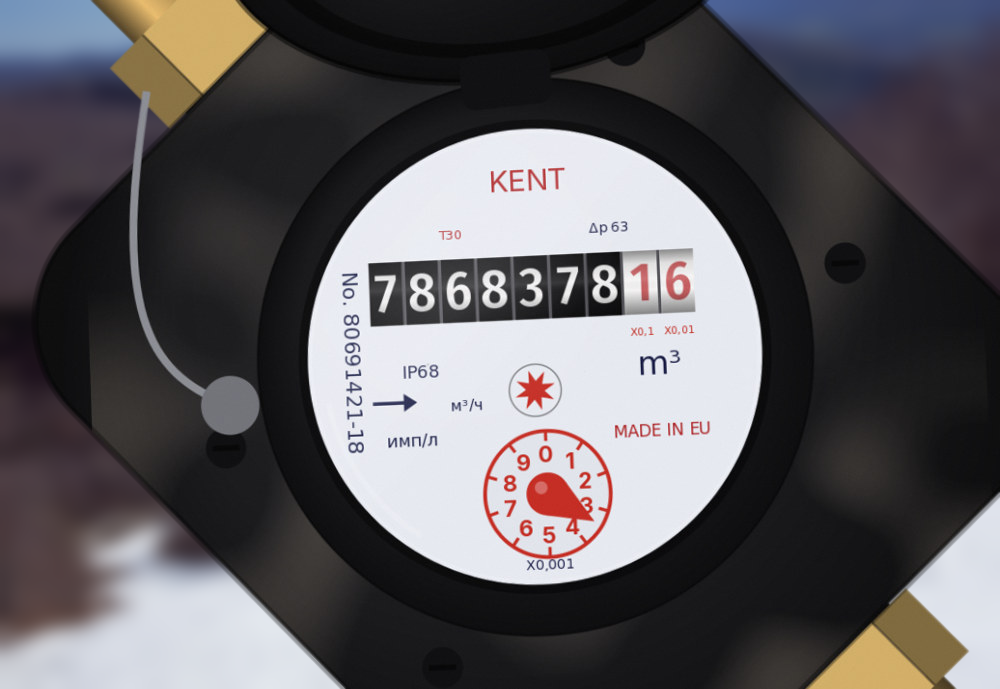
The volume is {"value": 7868378.163, "unit": "m³"}
